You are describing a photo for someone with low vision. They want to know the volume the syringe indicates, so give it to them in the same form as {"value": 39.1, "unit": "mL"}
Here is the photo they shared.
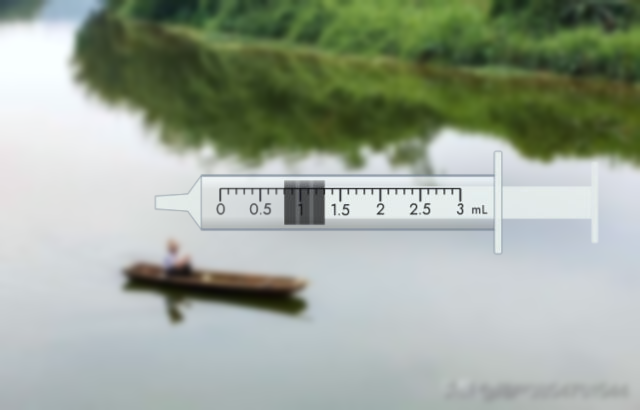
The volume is {"value": 0.8, "unit": "mL"}
